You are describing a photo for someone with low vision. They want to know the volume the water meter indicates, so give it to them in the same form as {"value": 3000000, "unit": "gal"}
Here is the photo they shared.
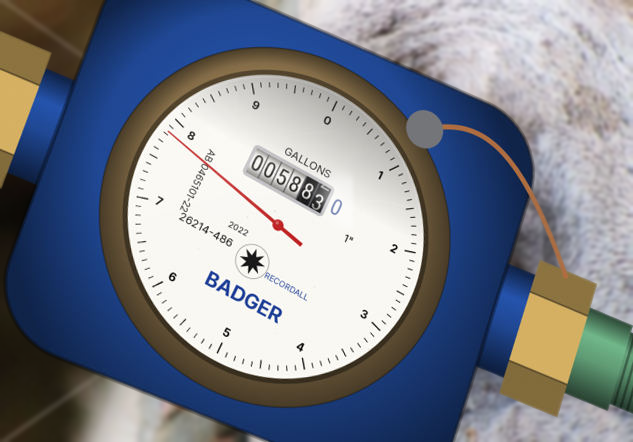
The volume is {"value": 58827.8, "unit": "gal"}
